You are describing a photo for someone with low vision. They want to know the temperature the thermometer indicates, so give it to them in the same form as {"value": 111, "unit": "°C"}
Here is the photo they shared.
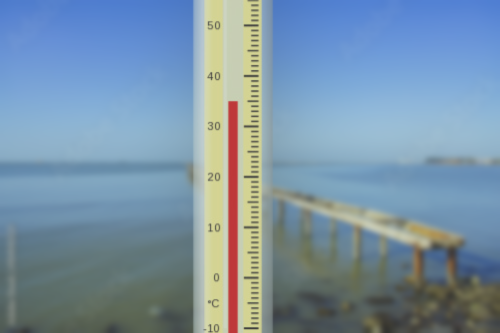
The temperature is {"value": 35, "unit": "°C"}
